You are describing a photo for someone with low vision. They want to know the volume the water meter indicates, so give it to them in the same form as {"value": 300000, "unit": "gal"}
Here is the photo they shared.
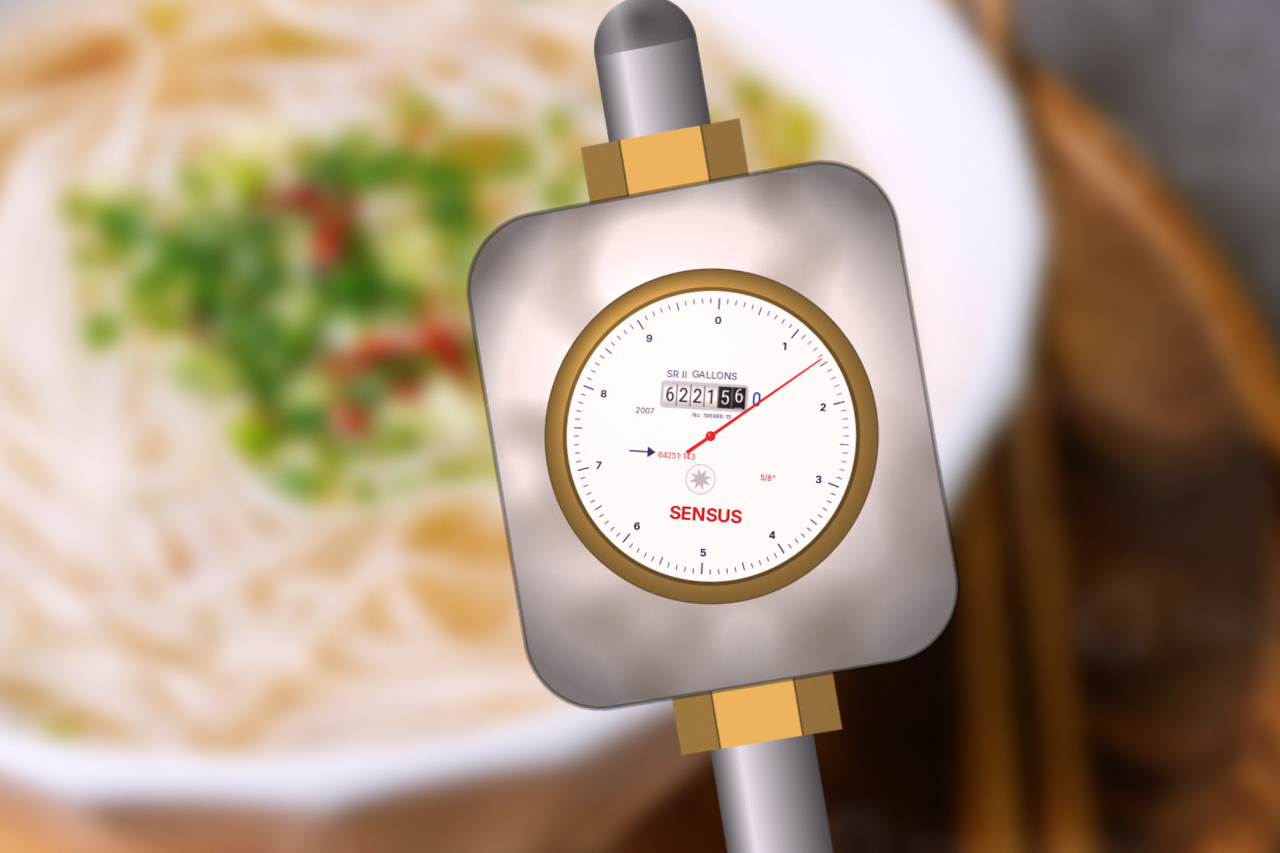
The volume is {"value": 6221561.4, "unit": "gal"}
